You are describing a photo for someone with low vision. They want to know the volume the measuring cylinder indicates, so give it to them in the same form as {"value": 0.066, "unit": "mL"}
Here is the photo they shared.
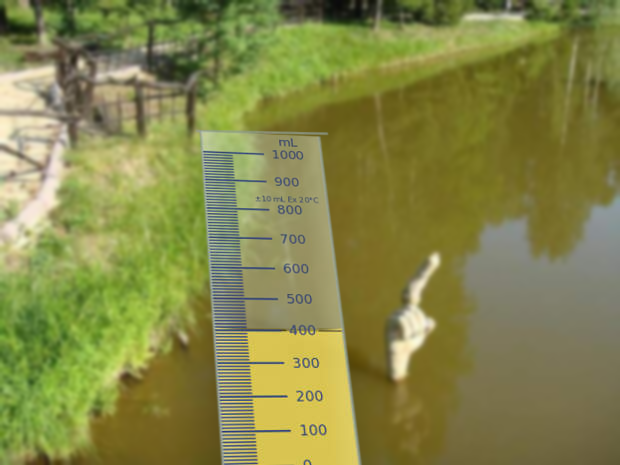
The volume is {"value": 400, "unit": "mL"}
